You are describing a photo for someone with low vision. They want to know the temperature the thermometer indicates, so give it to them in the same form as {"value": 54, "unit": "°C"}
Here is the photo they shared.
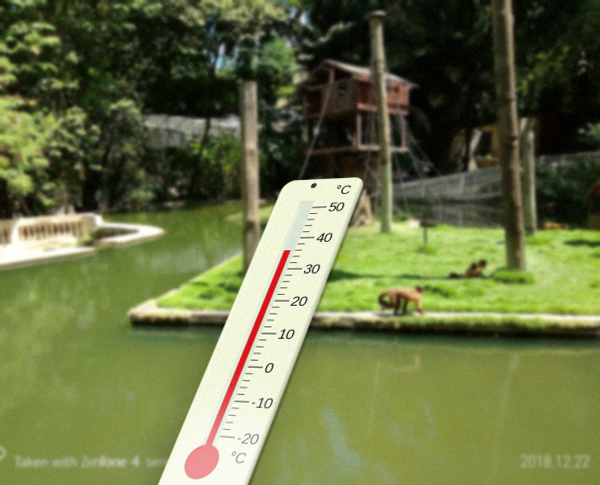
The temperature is {"value": 36, "unit": "°C"}
